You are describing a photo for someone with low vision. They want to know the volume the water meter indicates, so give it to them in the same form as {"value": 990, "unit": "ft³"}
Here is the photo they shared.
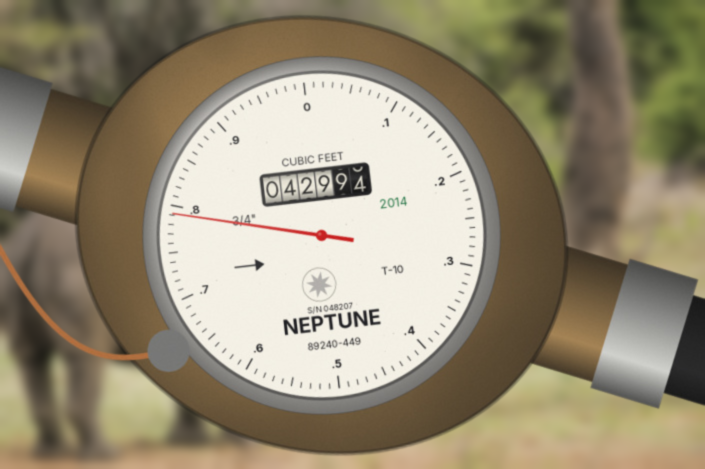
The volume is {"value": 42993.79, "unit": "ft³"}
